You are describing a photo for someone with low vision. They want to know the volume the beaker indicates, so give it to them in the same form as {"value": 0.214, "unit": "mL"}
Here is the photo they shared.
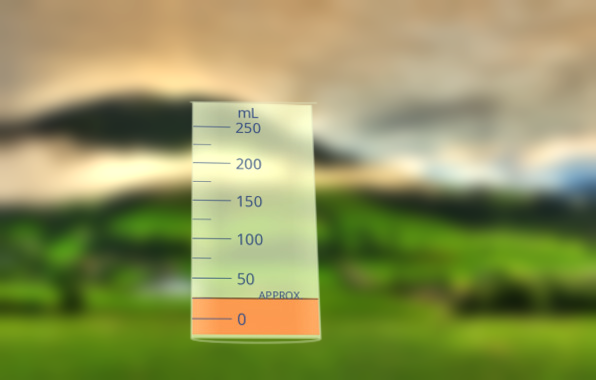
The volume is {"value": 25, "unit": "mL"}
